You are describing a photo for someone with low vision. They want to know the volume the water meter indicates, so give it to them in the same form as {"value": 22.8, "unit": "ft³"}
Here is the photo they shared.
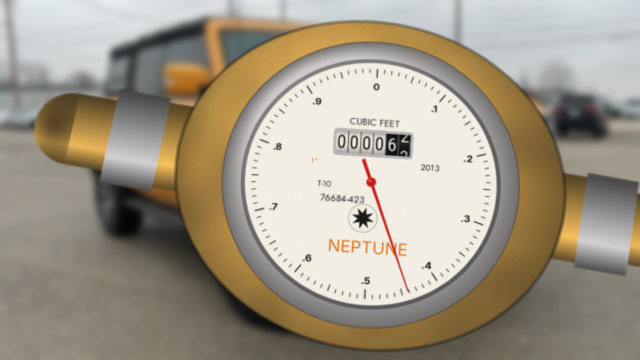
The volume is {"value": 62.44, "unit": "ft³"}
